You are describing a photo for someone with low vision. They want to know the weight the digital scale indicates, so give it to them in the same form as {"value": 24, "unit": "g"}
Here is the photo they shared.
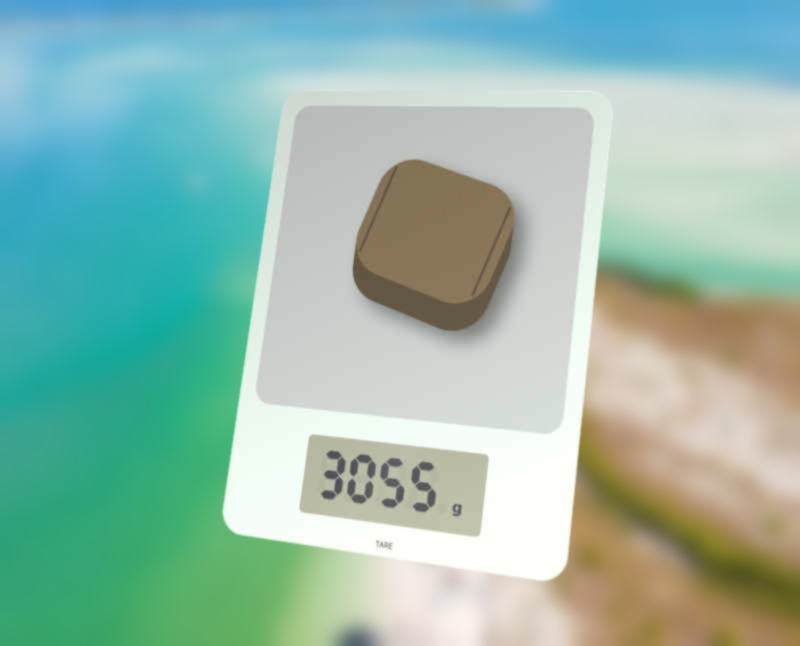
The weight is {"value": 3055, "unit": "g"}
